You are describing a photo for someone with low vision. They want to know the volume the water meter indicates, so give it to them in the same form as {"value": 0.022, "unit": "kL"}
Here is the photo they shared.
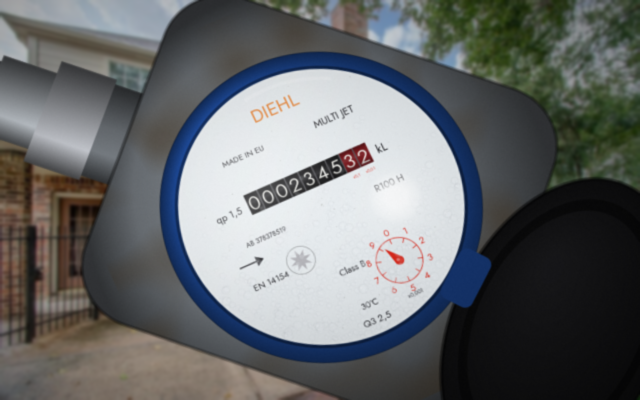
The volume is {"value": 2345.319, "unit": "kL"}
